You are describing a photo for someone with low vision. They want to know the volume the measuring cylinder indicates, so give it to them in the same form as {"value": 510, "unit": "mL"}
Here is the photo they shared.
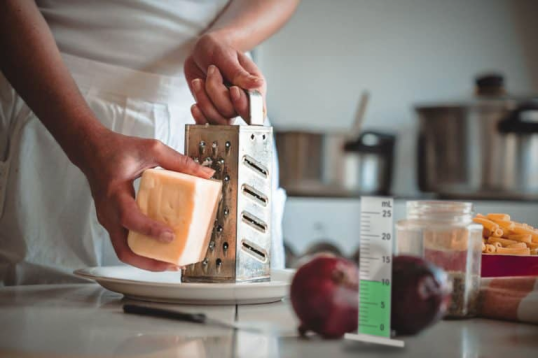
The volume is {"value": 10, "unit": "mL"}
